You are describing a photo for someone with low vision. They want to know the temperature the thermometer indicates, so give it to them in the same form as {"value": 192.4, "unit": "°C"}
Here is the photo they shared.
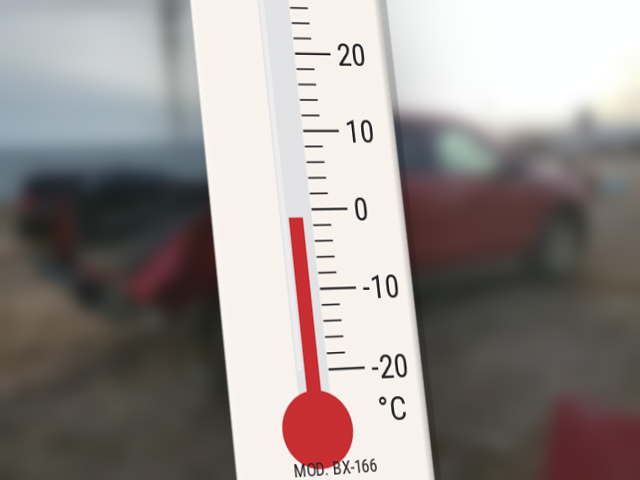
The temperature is {"value": -1, "unit": "°C"}
